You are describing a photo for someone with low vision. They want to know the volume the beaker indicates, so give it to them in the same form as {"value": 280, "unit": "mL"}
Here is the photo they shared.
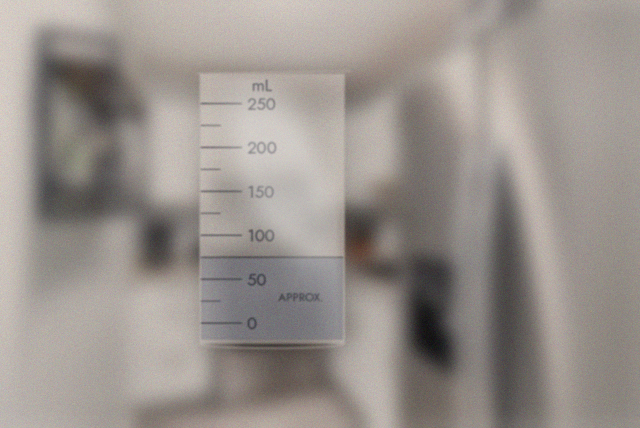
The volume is {"value": 75, "unit": "mL"}
